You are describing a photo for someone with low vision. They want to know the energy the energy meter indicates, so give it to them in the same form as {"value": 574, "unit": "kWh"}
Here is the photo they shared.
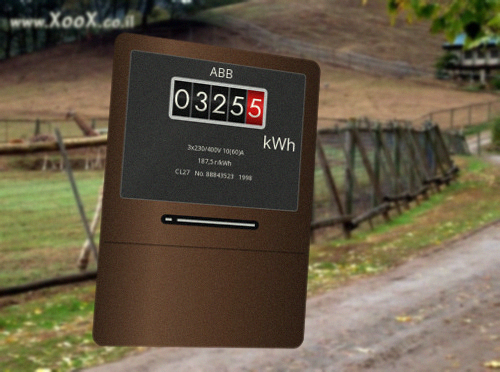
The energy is {"value": 325.5, "unit": "kWh"}
